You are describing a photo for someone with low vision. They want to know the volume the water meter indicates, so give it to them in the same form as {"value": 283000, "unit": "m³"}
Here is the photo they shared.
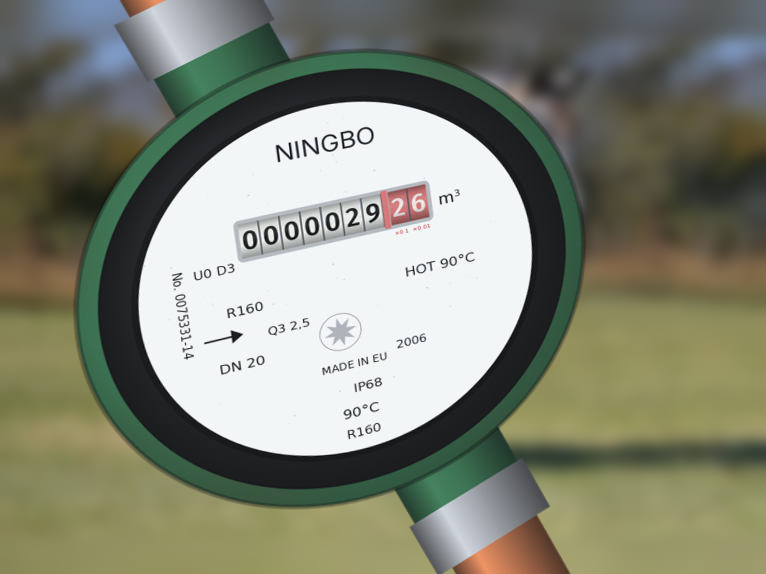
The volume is {"value": 29.26, "unit": "m³"}
